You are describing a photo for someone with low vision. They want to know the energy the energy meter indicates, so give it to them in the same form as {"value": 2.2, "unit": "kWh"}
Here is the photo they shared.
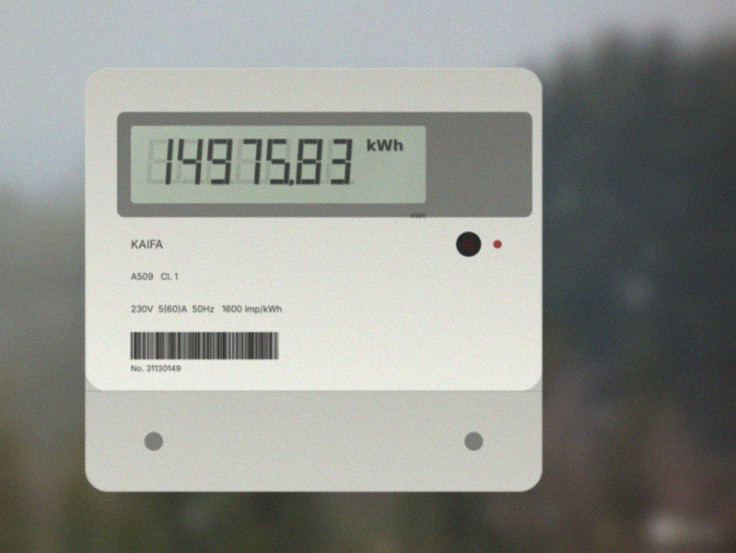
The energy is {"value": 14975.83, "unit": "kWh"}
